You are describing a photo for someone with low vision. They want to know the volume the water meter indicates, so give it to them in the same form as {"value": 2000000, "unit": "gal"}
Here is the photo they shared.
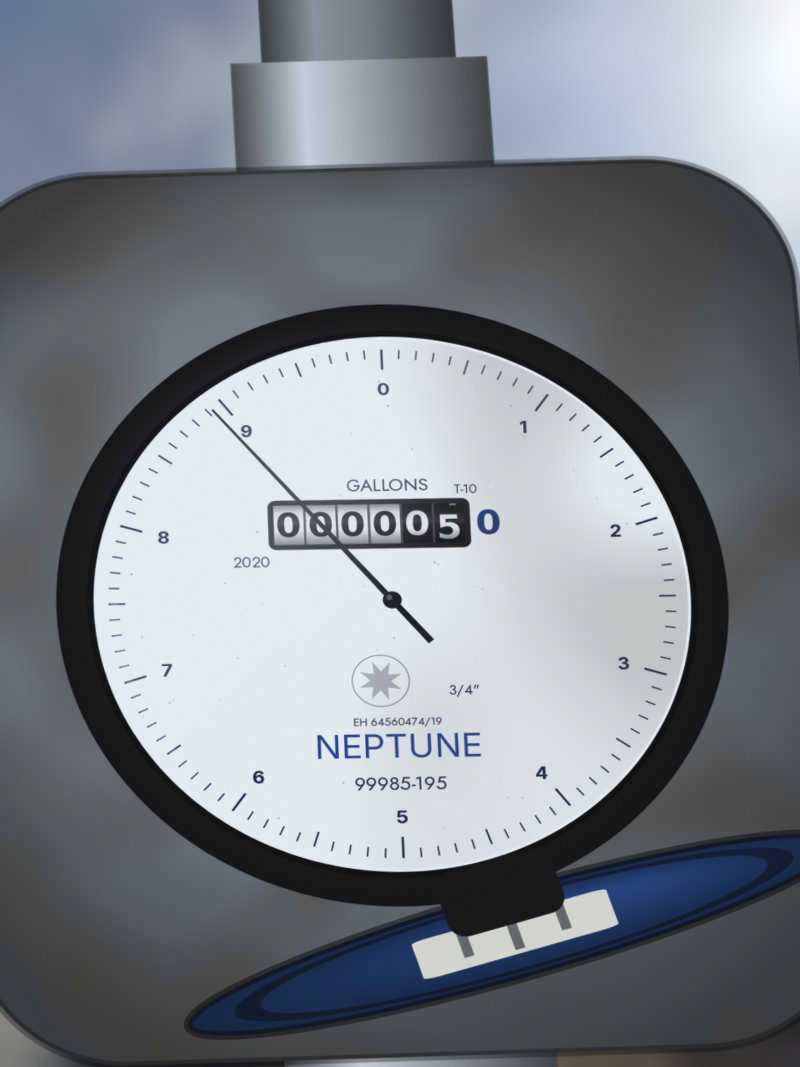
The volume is {"value": 48.9, "unit": "gal"}
